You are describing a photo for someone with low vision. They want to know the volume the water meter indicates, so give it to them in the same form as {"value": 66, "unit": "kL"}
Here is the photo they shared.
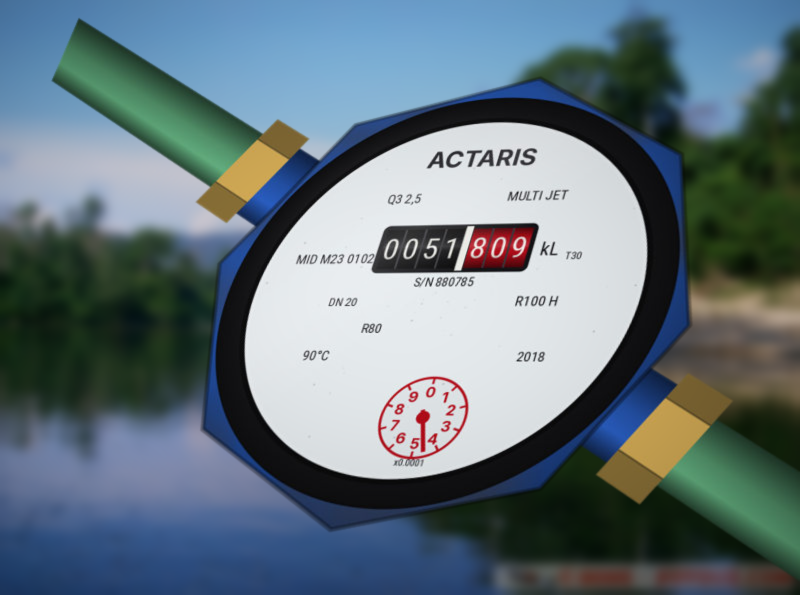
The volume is {"value": 51.8094, "unit": "kL"}
